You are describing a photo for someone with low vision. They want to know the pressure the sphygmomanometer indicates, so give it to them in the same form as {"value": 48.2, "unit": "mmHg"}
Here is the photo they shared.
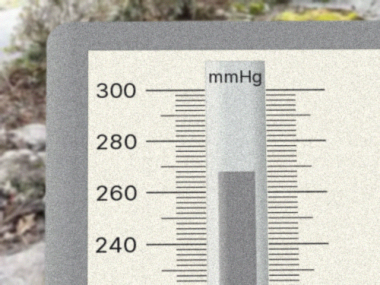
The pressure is {"value": 268, "unit": "mmHg"}
